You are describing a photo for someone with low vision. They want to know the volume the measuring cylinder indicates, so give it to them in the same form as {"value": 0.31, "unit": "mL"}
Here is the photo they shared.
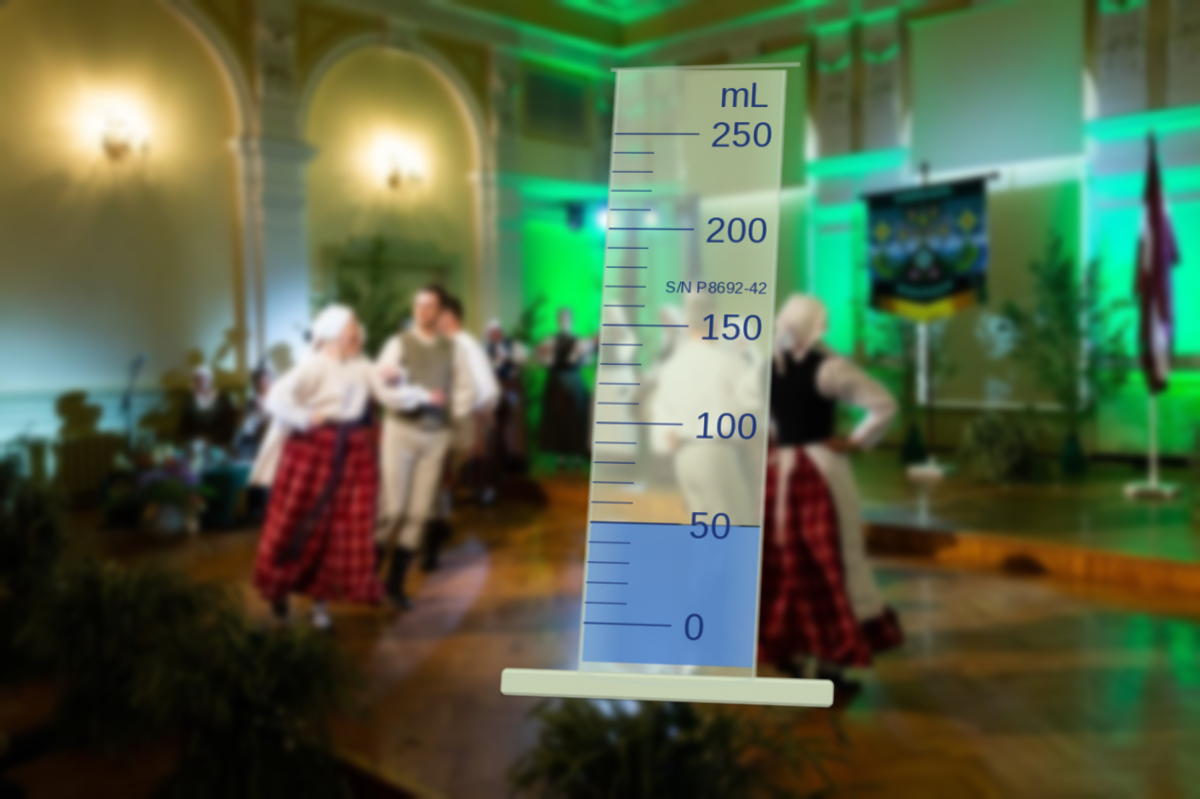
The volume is {"value": 50, "unit": "mL"}
